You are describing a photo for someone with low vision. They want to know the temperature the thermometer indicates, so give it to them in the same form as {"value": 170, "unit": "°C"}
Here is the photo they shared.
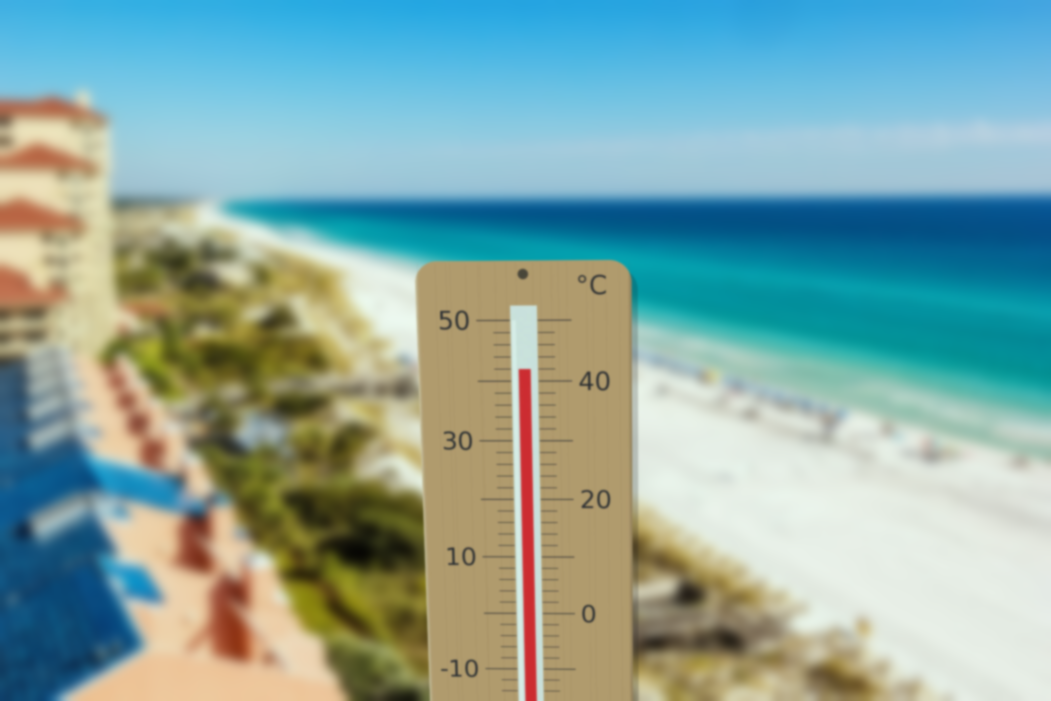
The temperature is {"value": 42, "unit": "°C"}
